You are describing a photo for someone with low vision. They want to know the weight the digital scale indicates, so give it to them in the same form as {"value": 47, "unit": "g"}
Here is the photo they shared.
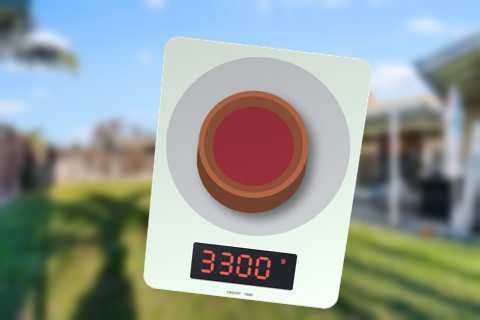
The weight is {"value": 3300, "unit": "g"}
